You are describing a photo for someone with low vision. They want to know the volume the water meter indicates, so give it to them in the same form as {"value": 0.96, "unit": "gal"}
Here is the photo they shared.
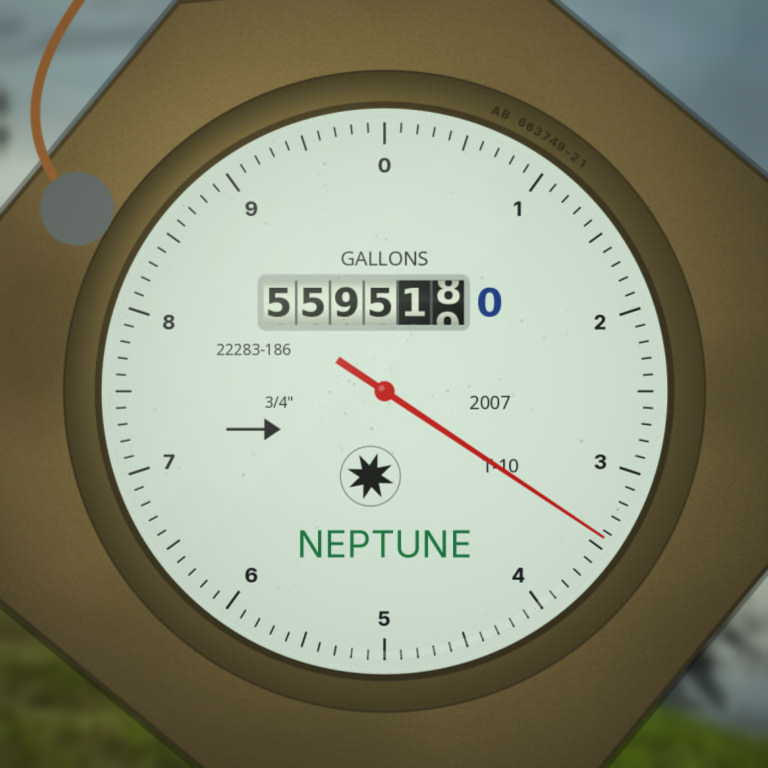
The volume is {"value": 5595183.4, "unit": "gal"}
